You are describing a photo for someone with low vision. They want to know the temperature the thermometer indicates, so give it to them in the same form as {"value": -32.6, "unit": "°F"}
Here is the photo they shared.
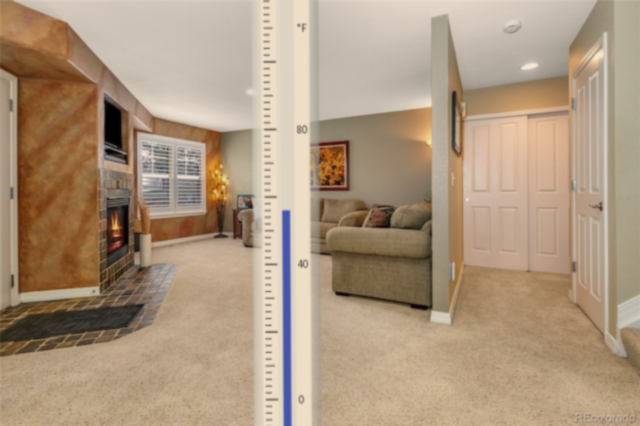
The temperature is {"value": 56, "unit": "°F"}
